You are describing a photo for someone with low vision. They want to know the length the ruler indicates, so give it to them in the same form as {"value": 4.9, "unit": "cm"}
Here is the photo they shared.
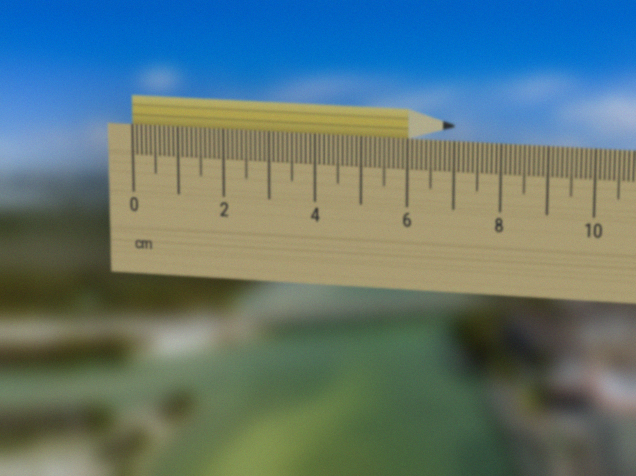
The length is {"value": 7, "unit": "cm"}
